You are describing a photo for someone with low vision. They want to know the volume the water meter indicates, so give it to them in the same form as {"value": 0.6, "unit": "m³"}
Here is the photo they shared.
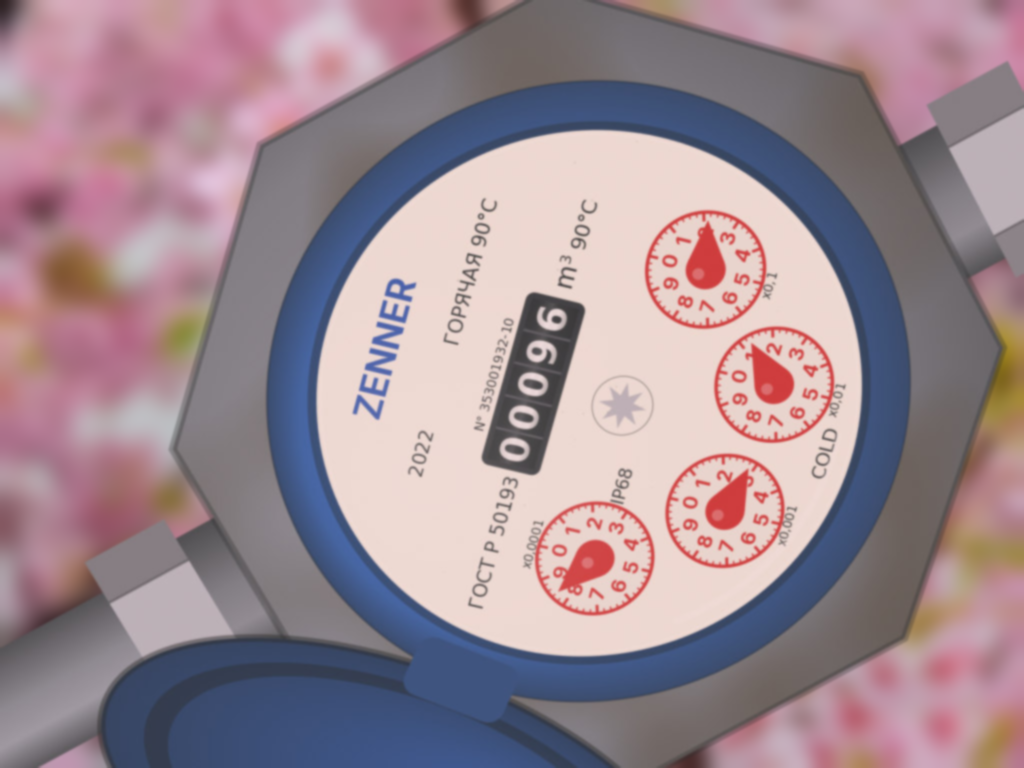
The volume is {"value": 96.2128, "unit": "m³"}
